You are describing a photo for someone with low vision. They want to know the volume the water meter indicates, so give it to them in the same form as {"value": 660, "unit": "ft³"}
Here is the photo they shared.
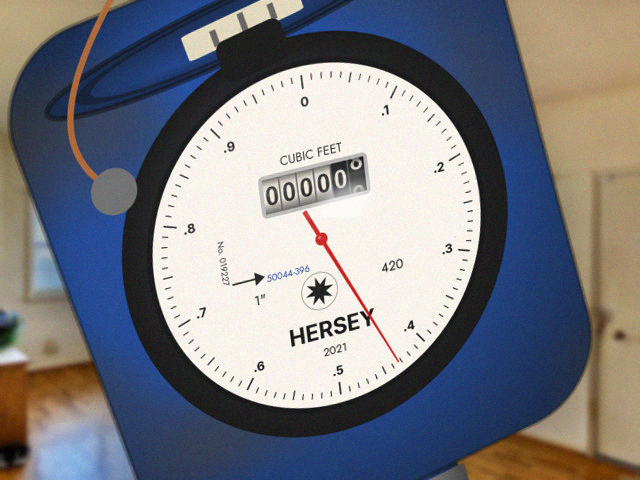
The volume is {"value": 8.43, "unit": "ft³"}
